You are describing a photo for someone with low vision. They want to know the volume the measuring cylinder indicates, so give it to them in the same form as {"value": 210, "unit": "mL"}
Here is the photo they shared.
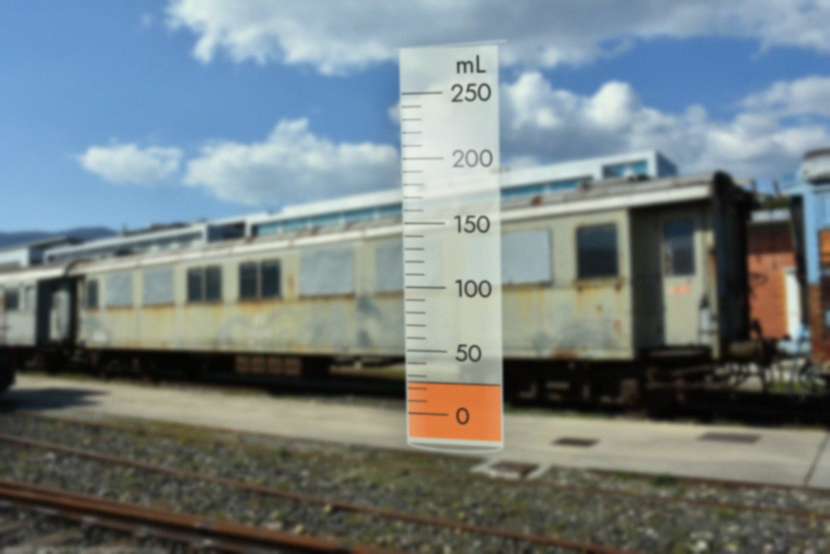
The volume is {"value": 25, "unit": "mL"}
